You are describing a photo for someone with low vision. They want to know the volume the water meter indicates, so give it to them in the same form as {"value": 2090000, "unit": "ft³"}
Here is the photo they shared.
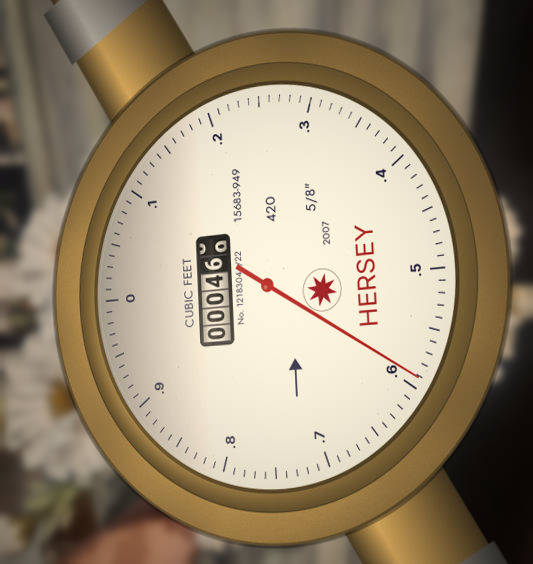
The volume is {"value": 468.59, "unit": "ft³"}
